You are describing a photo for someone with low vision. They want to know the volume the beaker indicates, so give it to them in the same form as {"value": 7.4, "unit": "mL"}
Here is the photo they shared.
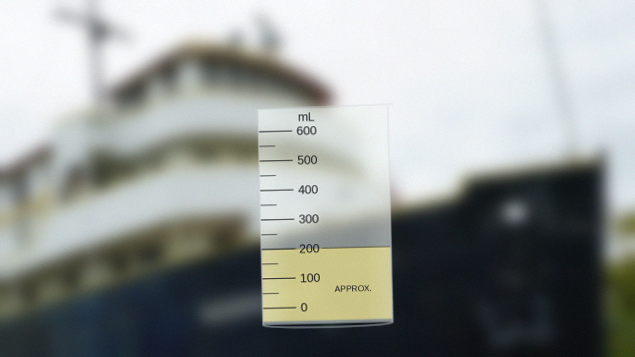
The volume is {"value": 200, "unit": "mL"}
